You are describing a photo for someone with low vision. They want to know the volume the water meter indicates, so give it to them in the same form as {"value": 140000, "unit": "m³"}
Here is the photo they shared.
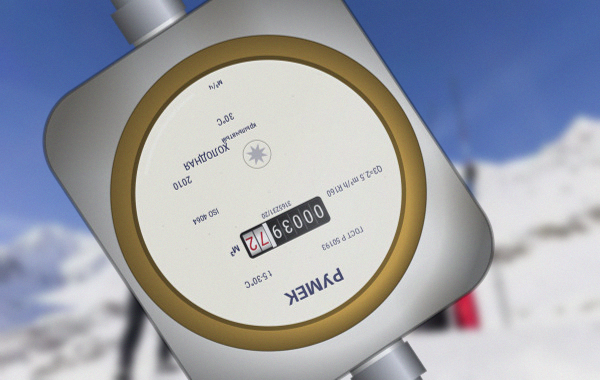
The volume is {"value": 39.72, "unit": "m³"}
